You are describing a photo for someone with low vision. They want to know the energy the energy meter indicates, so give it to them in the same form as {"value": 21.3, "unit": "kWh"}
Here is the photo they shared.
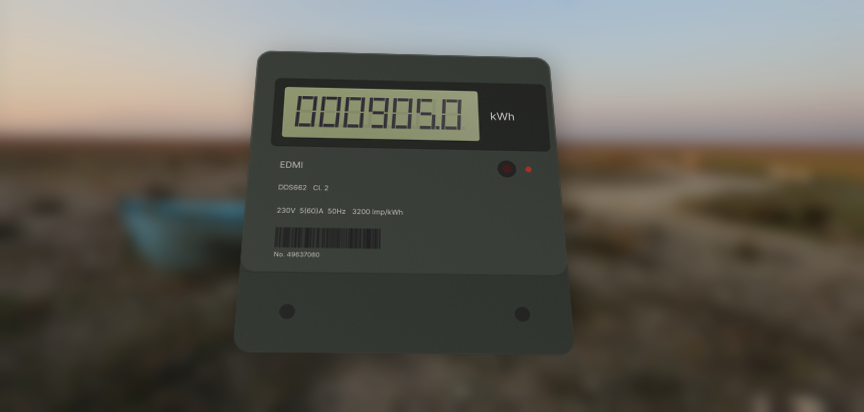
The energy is {"value": 905.0, "unit": "kWh"}
